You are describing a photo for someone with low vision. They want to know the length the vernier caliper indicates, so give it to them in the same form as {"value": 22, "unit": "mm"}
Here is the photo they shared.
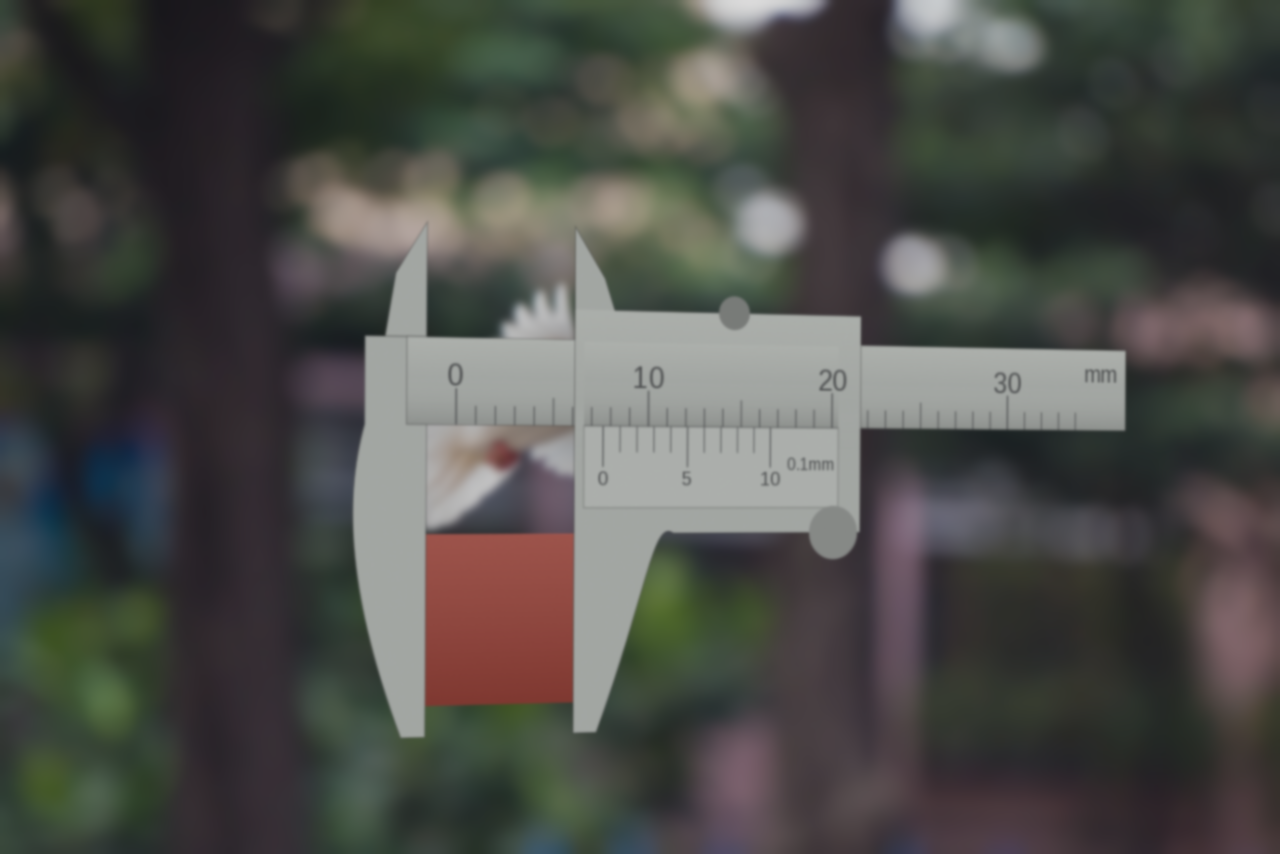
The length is {"value": 7.6, "unit": "mm"}
